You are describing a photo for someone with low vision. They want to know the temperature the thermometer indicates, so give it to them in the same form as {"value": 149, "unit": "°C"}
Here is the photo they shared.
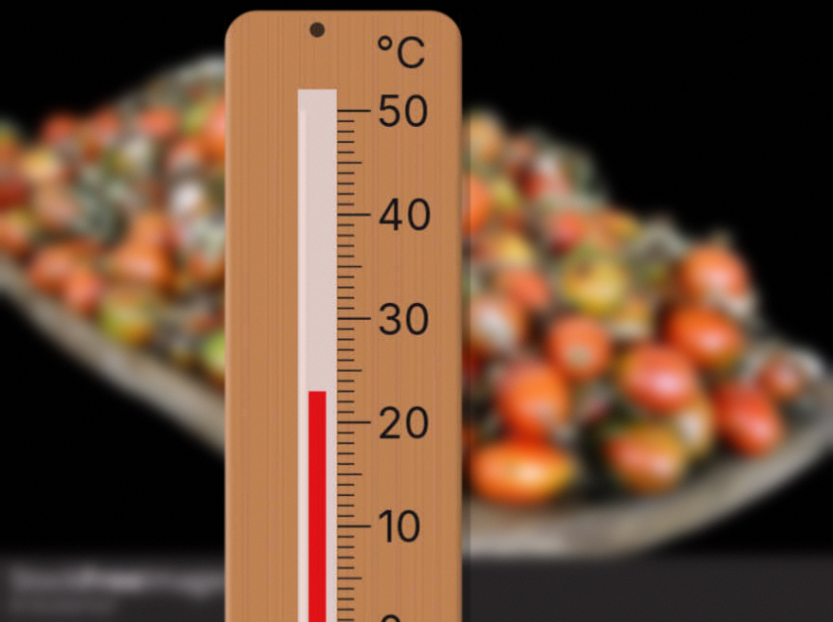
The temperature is {"value": 23, "unit": "°C"}
